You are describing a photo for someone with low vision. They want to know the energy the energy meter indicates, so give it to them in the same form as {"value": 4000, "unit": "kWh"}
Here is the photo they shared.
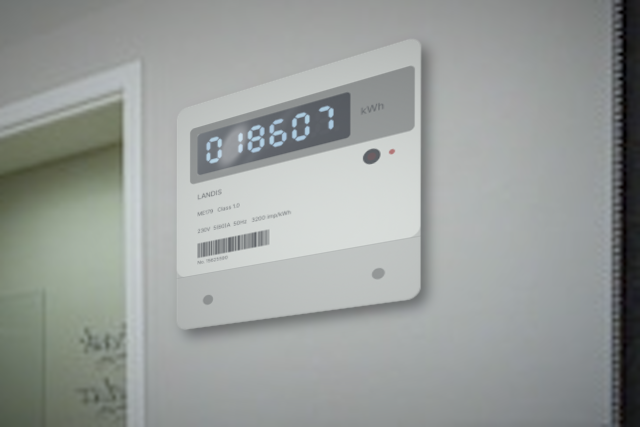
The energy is {"value": 18607, "unit": "kWh"}
